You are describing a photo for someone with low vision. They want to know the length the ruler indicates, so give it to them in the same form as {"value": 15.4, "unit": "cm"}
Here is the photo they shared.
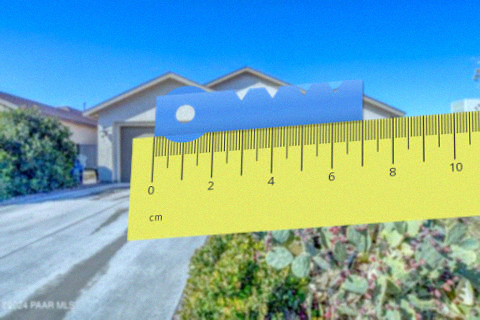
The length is {"value": 7, "unit": "cm"}
